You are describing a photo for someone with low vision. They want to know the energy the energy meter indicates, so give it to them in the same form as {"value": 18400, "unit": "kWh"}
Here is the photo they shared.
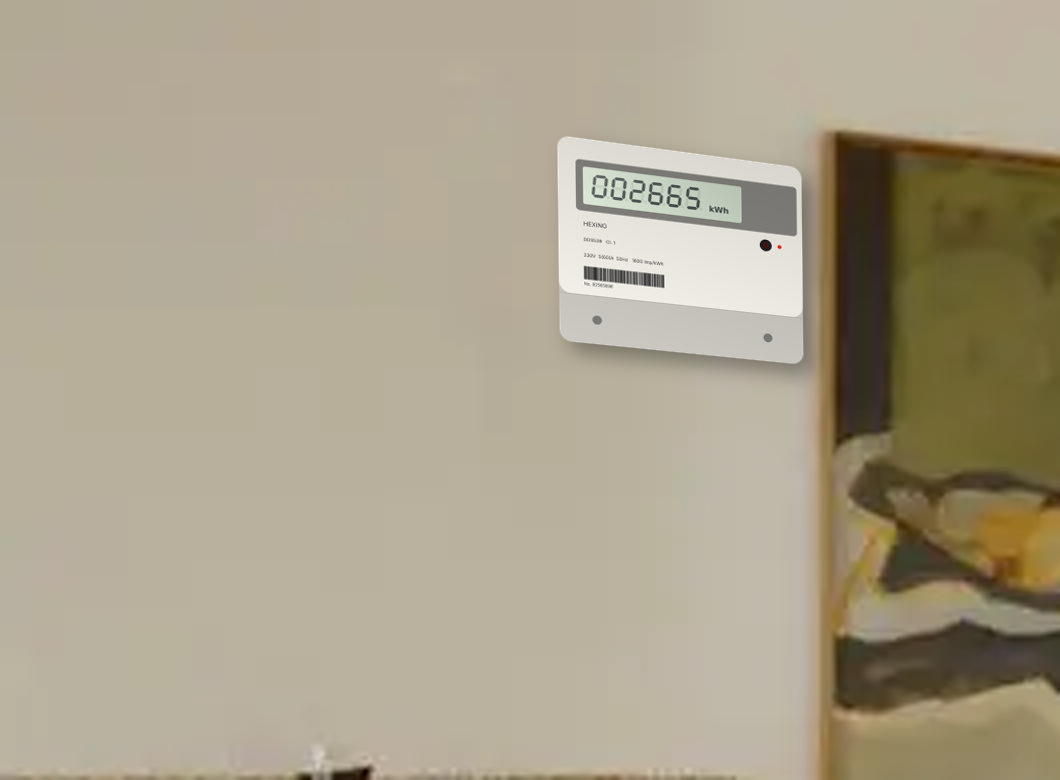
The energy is {"value": 2665, "unit": "kWh"}
